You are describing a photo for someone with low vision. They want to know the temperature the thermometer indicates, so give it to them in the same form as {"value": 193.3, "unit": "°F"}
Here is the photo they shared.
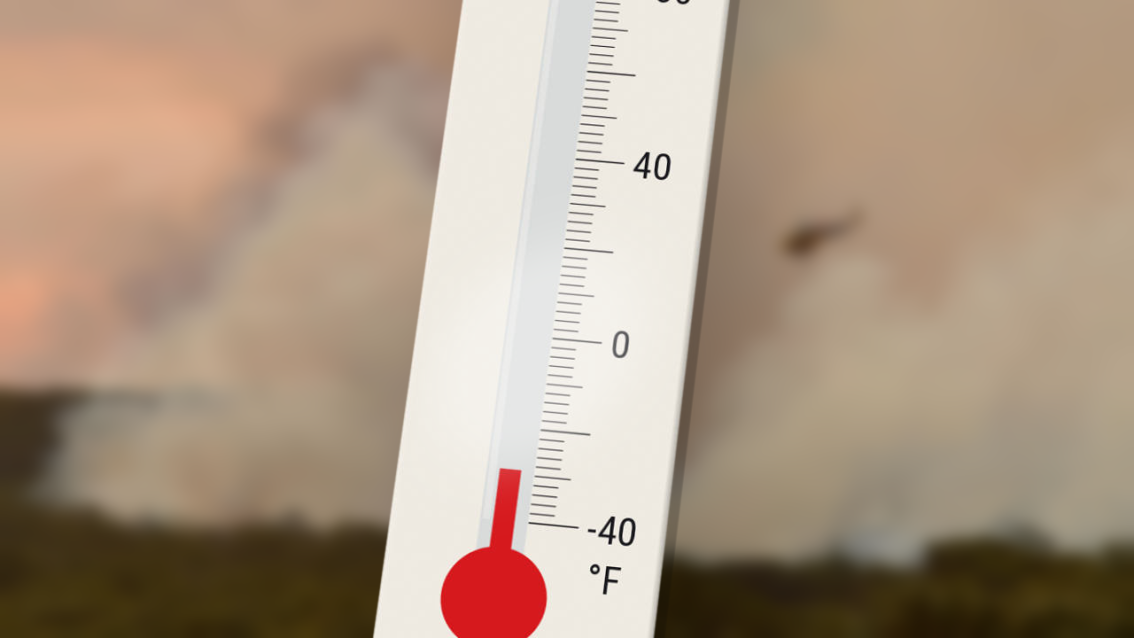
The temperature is {"value": -29, "unit": "°F"}
